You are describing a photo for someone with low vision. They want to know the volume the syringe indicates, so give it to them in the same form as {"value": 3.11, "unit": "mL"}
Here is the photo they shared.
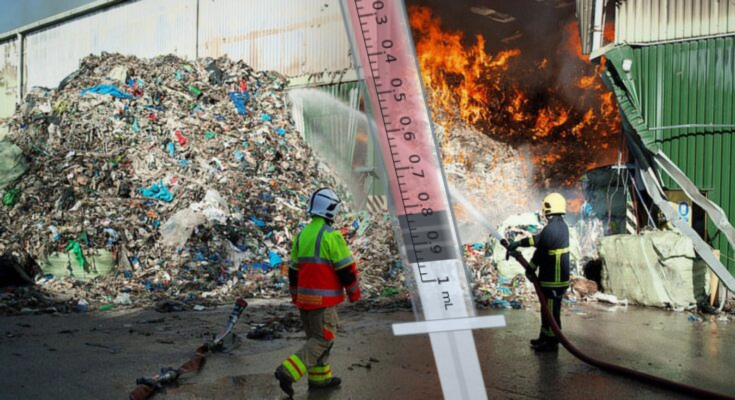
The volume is {"value": 0.82, "unit": "mL"}
